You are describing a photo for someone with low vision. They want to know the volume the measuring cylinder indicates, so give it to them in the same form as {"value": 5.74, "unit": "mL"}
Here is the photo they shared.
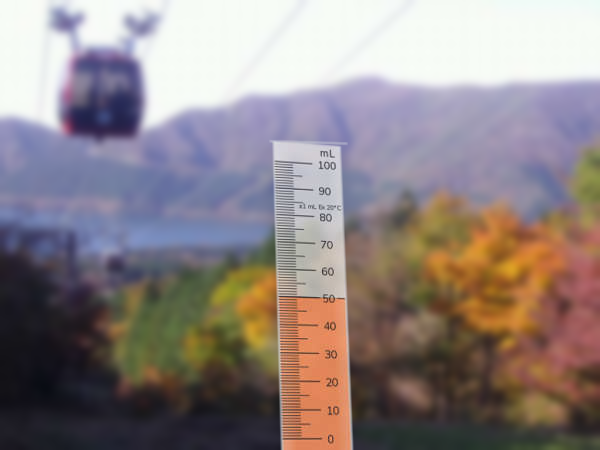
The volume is {"value": 50, "unit": "mL"}
